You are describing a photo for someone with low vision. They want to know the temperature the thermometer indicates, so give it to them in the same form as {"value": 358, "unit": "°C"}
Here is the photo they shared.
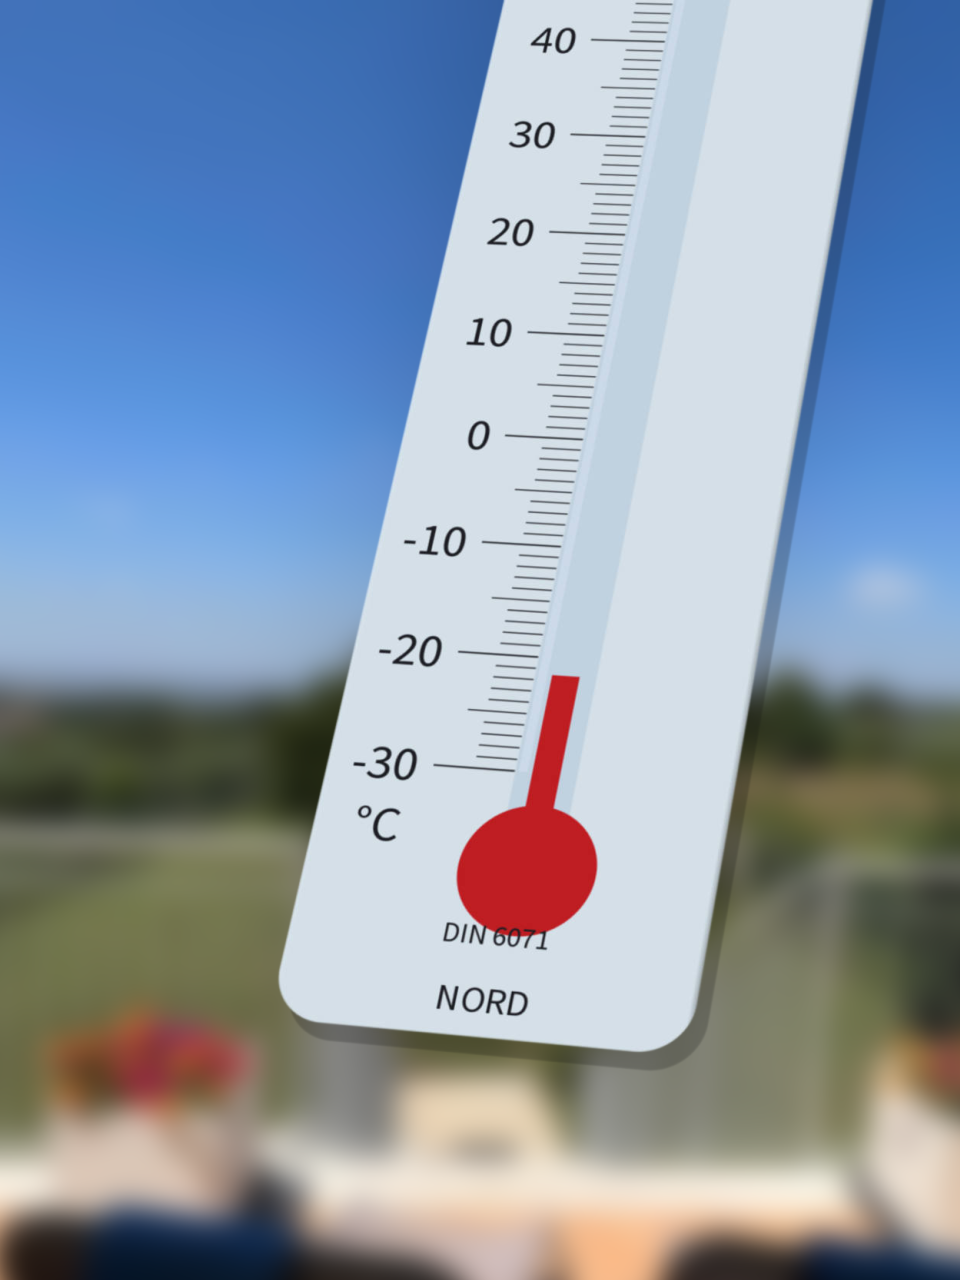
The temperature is {"value": -21.5, "unit": "°C"}
